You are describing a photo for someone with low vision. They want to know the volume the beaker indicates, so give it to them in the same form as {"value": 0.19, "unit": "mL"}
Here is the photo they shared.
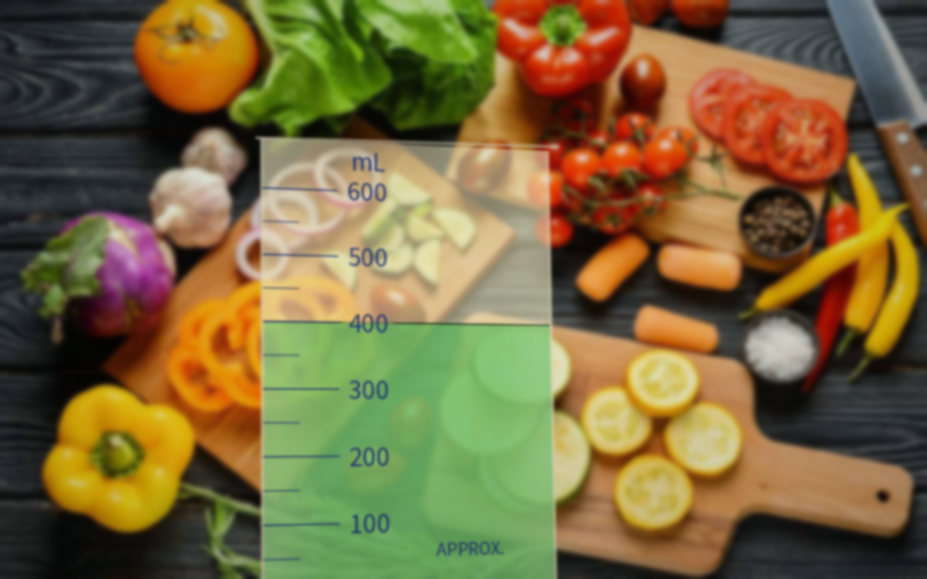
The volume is {"value": 400, "unit": "mL"}
